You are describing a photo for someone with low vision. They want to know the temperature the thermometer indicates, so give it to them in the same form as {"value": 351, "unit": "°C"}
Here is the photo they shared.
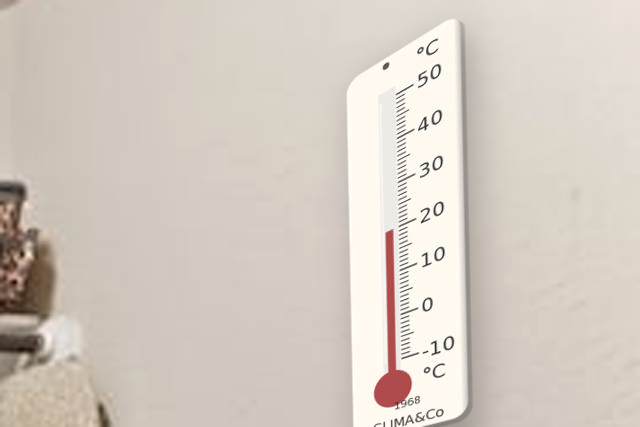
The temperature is {"value": 20, "unit": "°C"}
